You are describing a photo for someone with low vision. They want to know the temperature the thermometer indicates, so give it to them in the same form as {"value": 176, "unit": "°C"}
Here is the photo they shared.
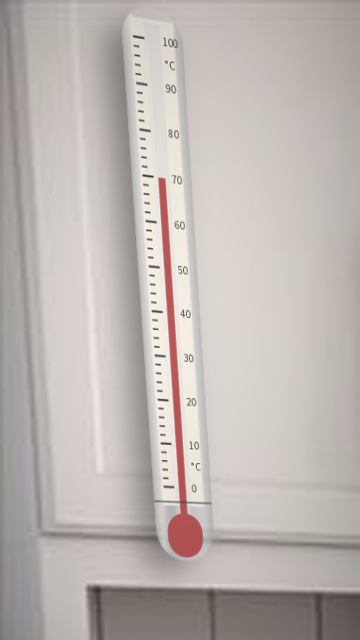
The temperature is {"value": 70, "unit": "°C"}
